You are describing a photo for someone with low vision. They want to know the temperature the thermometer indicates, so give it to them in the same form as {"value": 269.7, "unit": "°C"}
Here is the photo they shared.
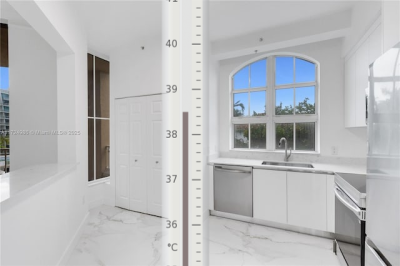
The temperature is {"value": 38.5, "unit": "°C"}
